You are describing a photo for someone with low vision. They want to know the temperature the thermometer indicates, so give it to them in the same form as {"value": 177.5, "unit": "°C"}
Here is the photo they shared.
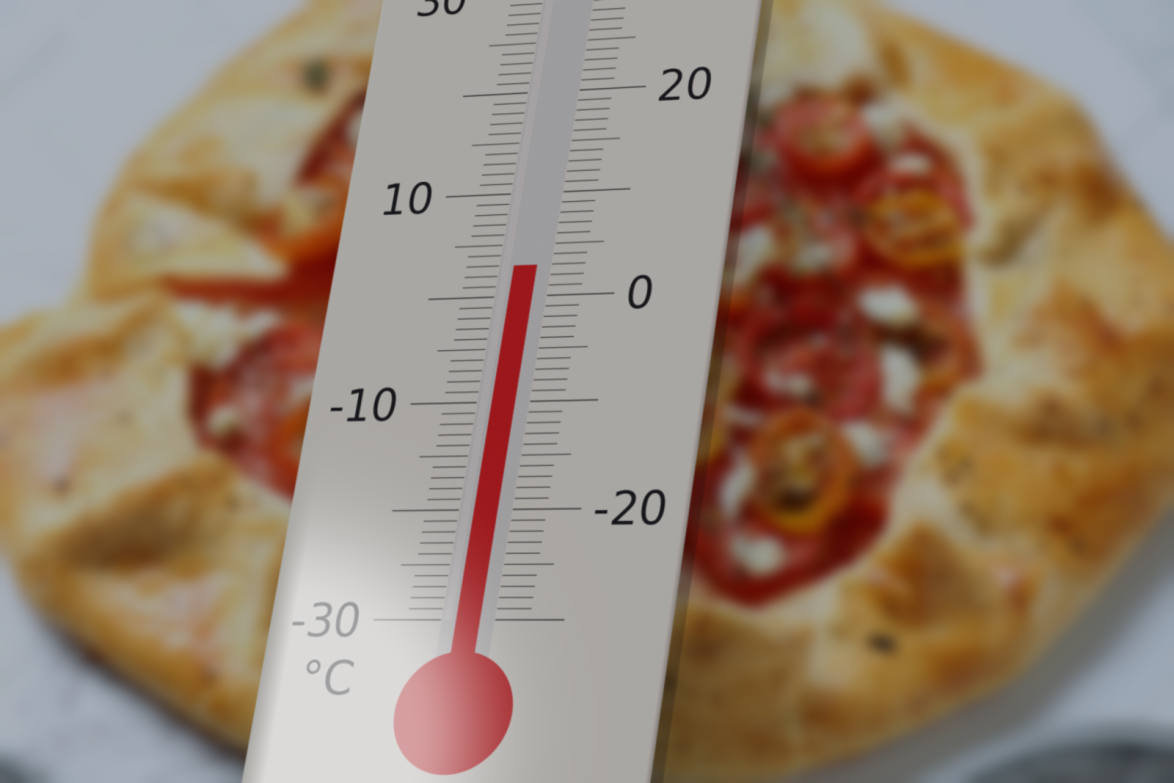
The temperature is {"value": 3, "unit": "°C"}
